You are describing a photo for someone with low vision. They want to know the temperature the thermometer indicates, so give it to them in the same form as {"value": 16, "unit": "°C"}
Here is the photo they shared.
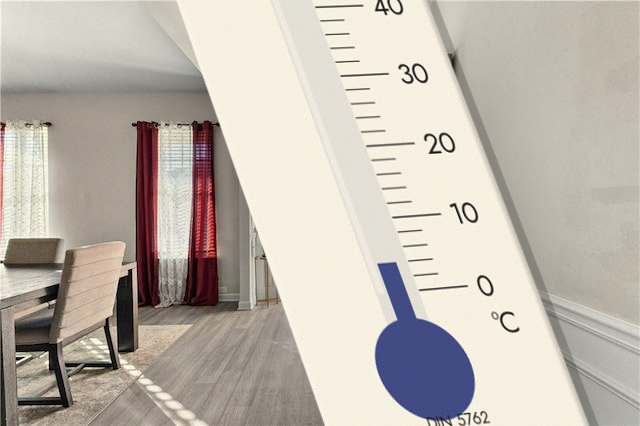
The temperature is {"value": 4, "unit": "°C"}
